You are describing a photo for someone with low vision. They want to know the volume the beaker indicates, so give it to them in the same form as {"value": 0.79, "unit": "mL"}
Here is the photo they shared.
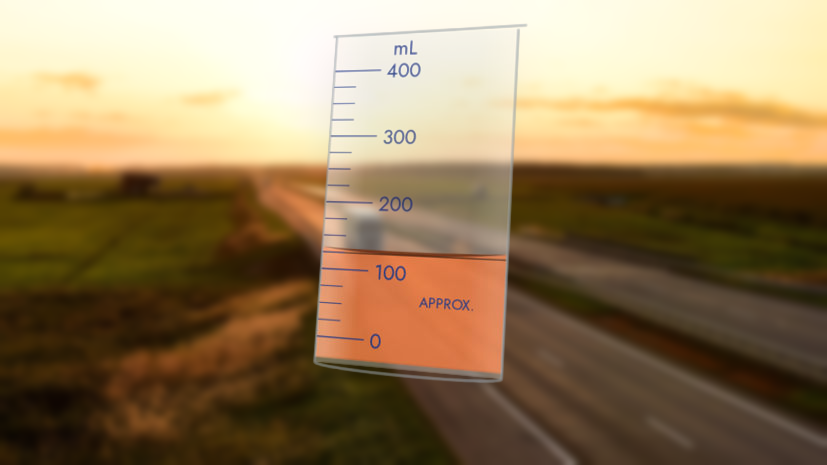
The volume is {"value": 125, "unit": "mL"}
